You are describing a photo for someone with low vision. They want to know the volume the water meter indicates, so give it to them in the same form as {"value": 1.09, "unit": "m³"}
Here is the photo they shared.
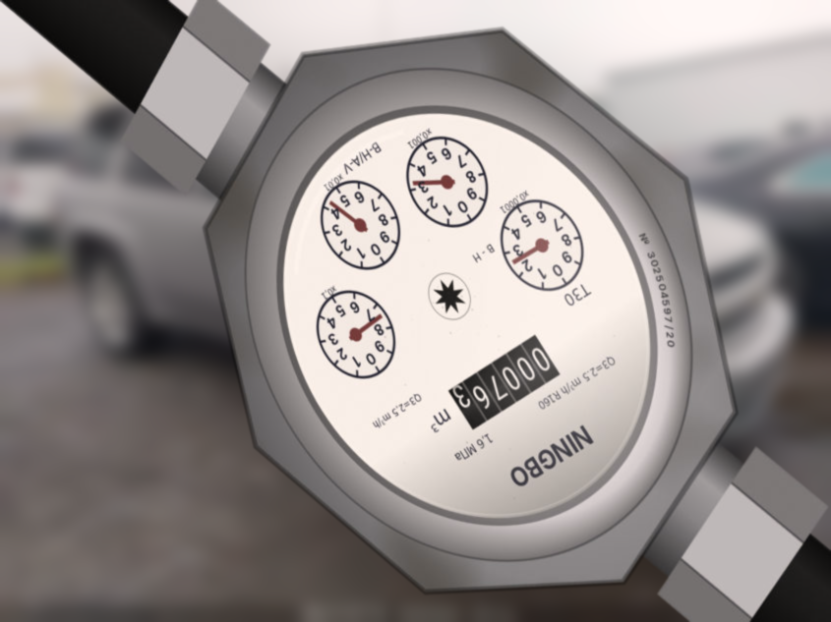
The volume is {"value": 762.7432, "unit": "m³"}
